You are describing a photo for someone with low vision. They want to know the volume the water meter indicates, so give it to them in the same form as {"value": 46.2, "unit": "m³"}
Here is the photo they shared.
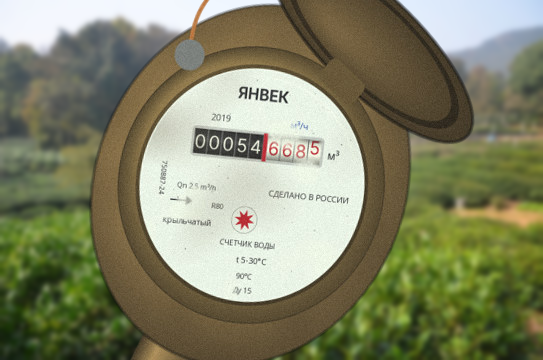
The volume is {"value": 54.6685, "unit": "m³"}
